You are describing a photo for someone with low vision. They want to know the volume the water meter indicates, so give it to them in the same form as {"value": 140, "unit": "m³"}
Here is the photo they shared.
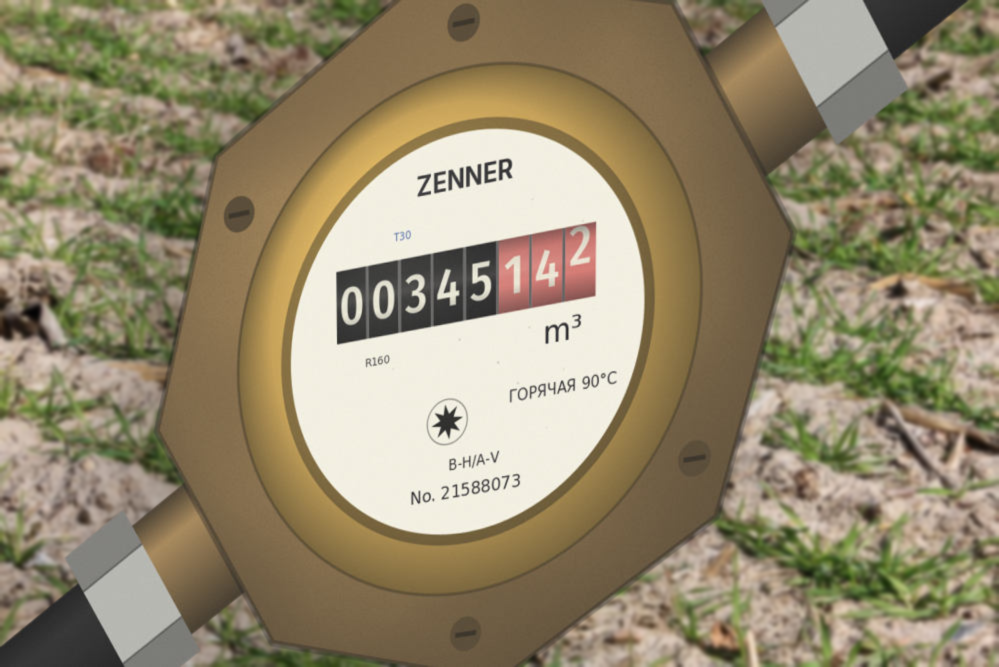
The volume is {"value": 345.142, "unit": "m³"}
